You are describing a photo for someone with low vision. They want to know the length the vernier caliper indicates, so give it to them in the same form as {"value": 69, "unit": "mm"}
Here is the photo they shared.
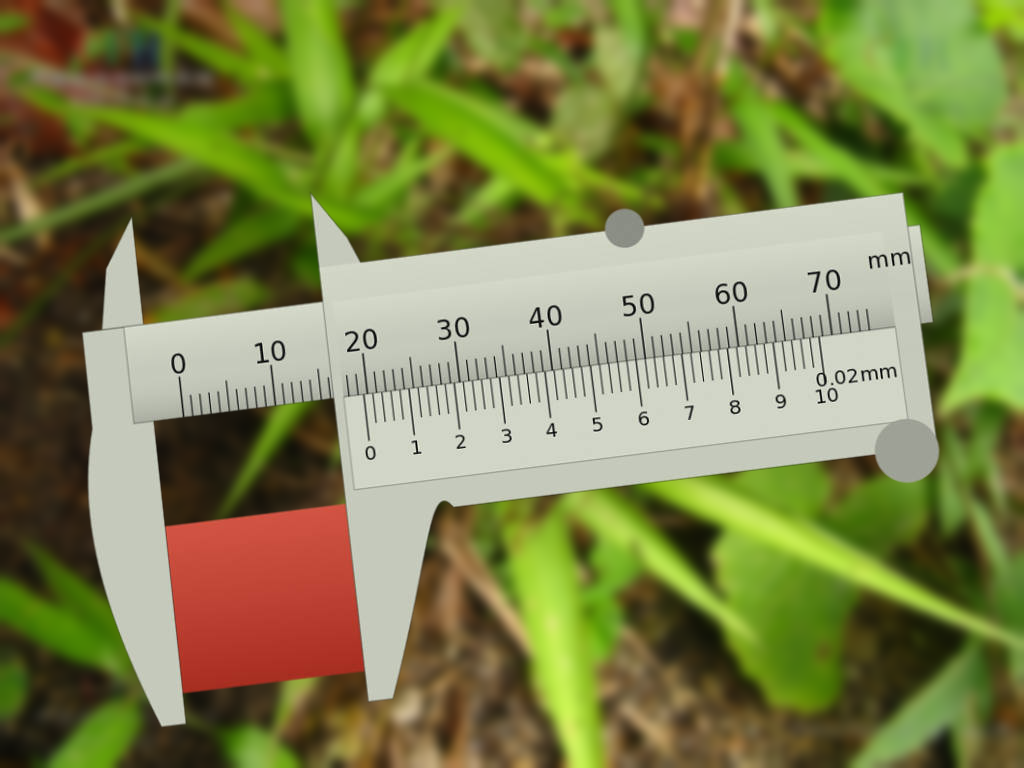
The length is {"value": 19.6, "unit": "mm"}
